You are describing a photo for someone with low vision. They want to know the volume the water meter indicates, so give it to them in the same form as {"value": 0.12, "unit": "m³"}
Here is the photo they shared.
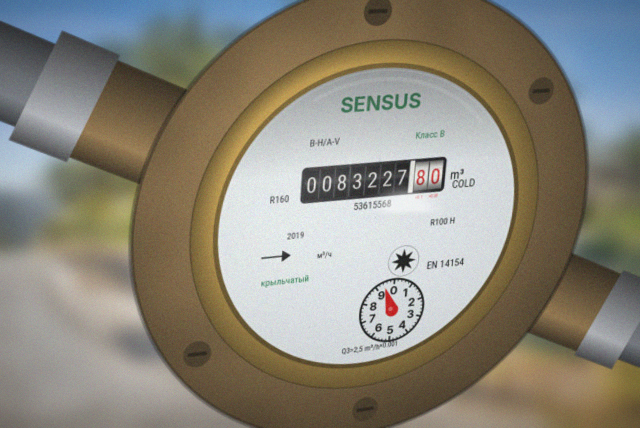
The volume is {"value": 83227.799, "unit": "m³"}
